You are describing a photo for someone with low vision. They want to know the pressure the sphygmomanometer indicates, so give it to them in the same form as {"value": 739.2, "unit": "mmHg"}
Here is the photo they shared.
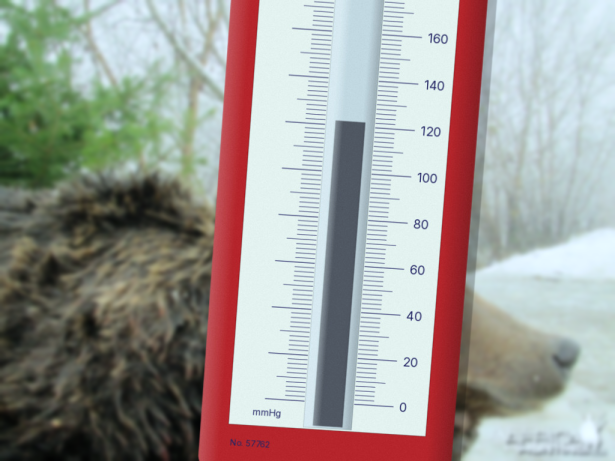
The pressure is {"value": 122, "unit": "mmHg"}
